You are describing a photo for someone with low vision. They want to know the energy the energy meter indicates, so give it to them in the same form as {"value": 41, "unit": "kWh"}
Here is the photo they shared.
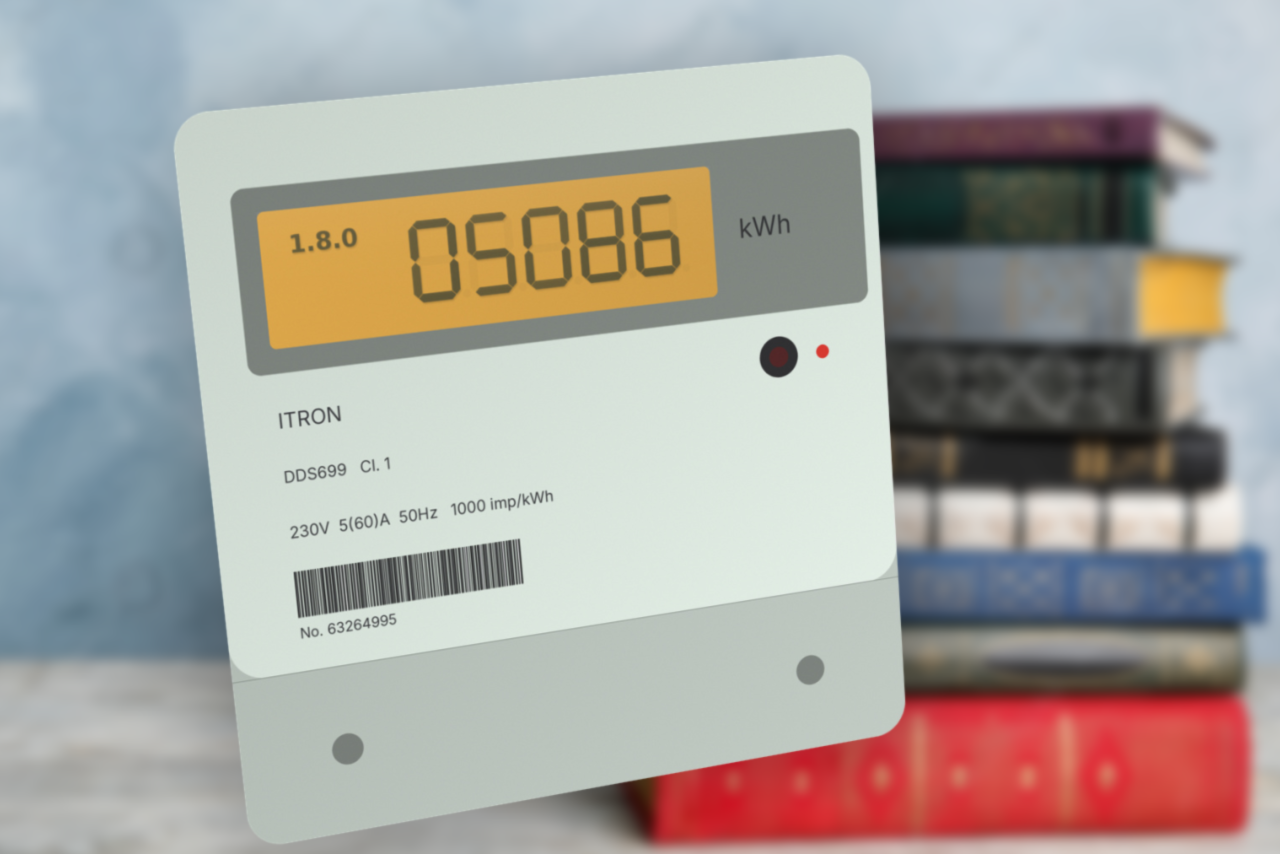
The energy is {"value": 5086, "unit": "kWh"}
